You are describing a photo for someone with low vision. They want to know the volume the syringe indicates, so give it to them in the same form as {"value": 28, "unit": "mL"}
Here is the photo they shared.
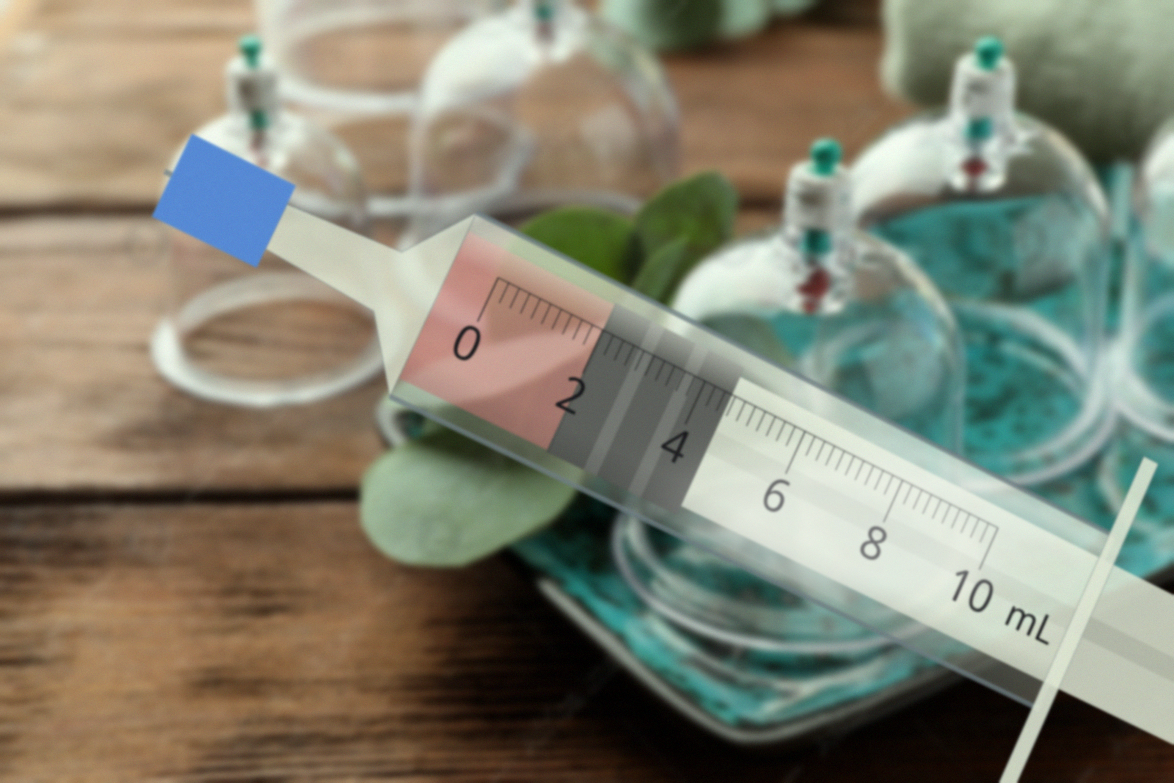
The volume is {"value": 2, "unit": "mL"}
